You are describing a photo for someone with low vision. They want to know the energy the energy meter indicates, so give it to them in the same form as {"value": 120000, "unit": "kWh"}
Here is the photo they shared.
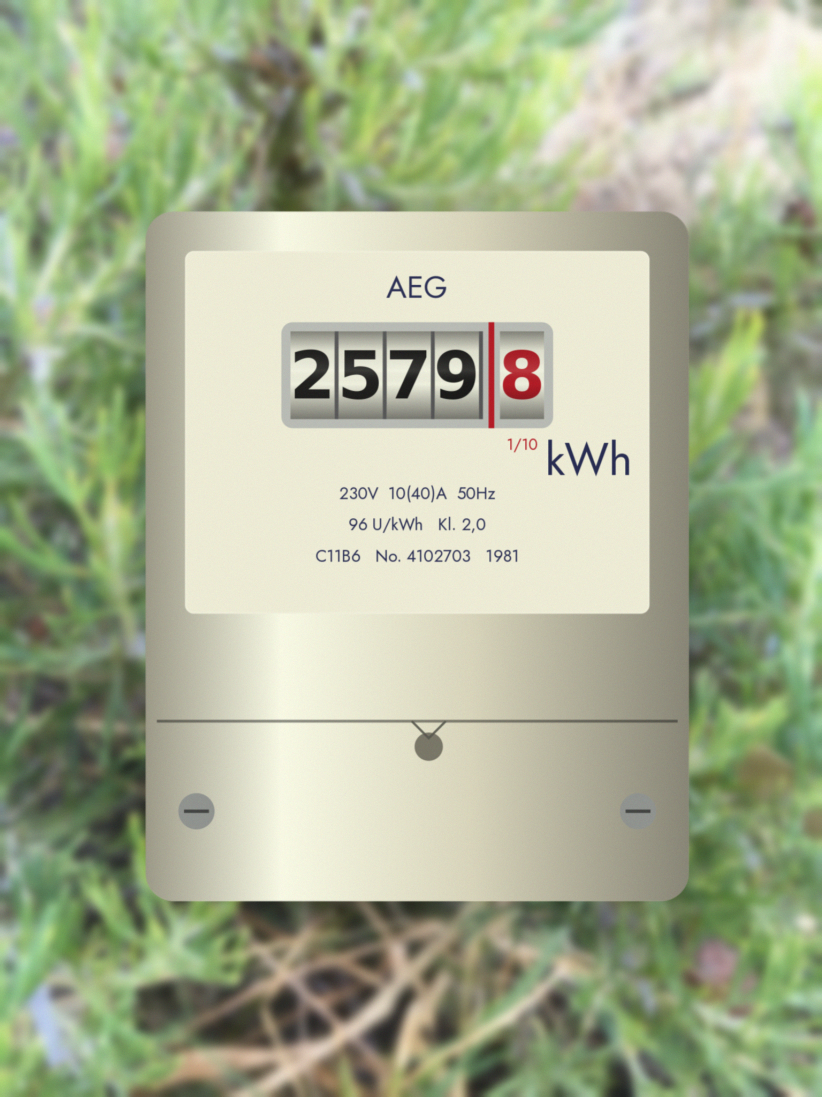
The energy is {"value": 2579.8, "unit": "kWh"}
